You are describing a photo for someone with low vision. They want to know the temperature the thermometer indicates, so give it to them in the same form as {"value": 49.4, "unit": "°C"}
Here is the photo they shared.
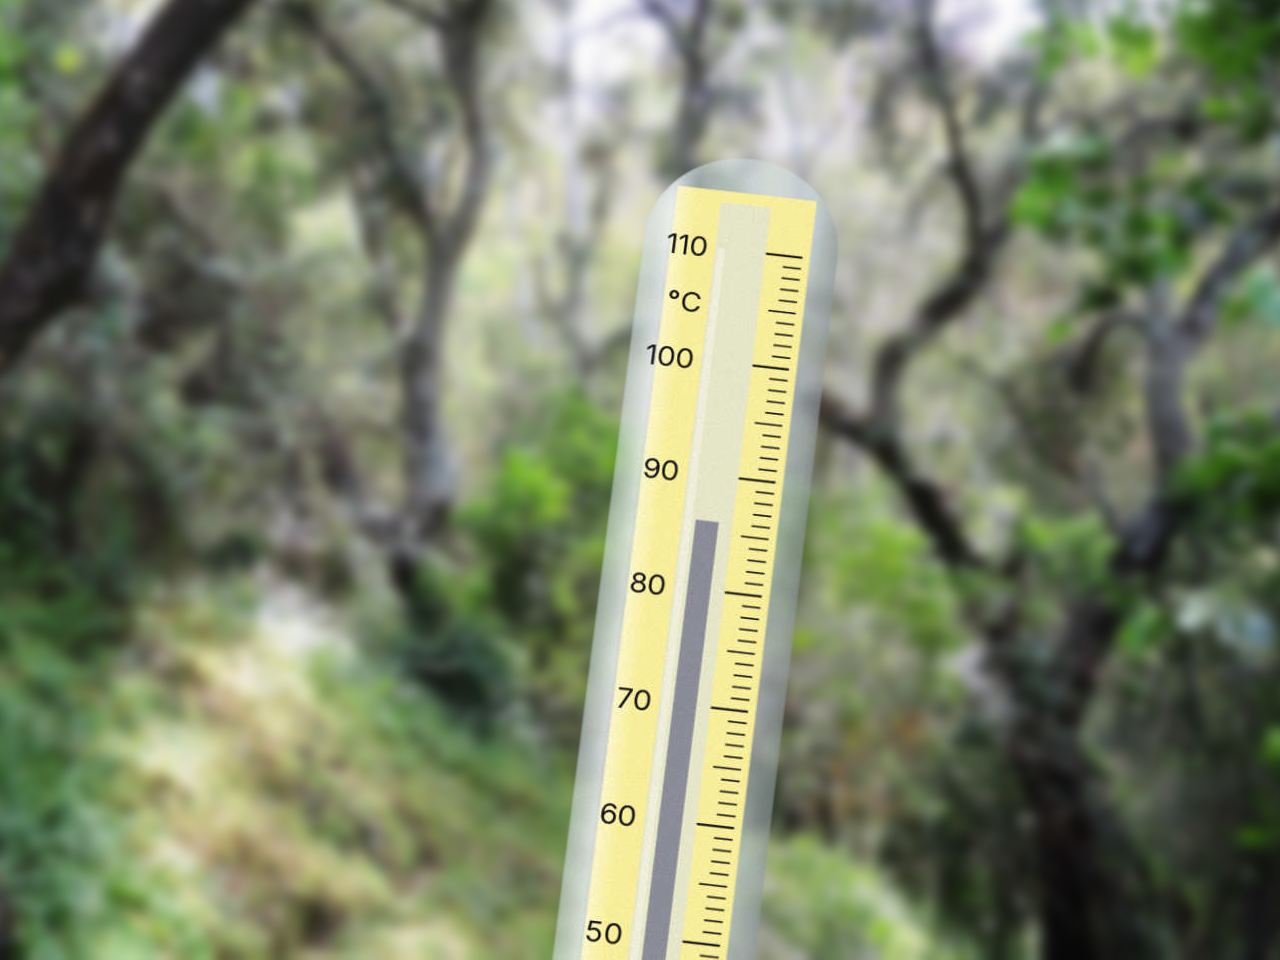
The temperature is {"value": 86, "unit": "°C"}
